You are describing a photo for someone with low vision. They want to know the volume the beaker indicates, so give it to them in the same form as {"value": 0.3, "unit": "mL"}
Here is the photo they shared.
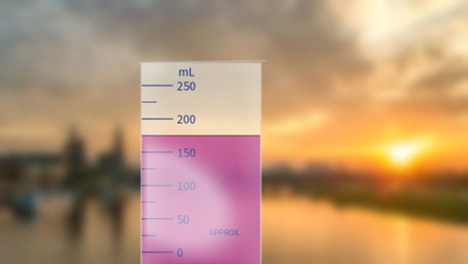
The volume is {"value": 175, "unit": "mL"}
